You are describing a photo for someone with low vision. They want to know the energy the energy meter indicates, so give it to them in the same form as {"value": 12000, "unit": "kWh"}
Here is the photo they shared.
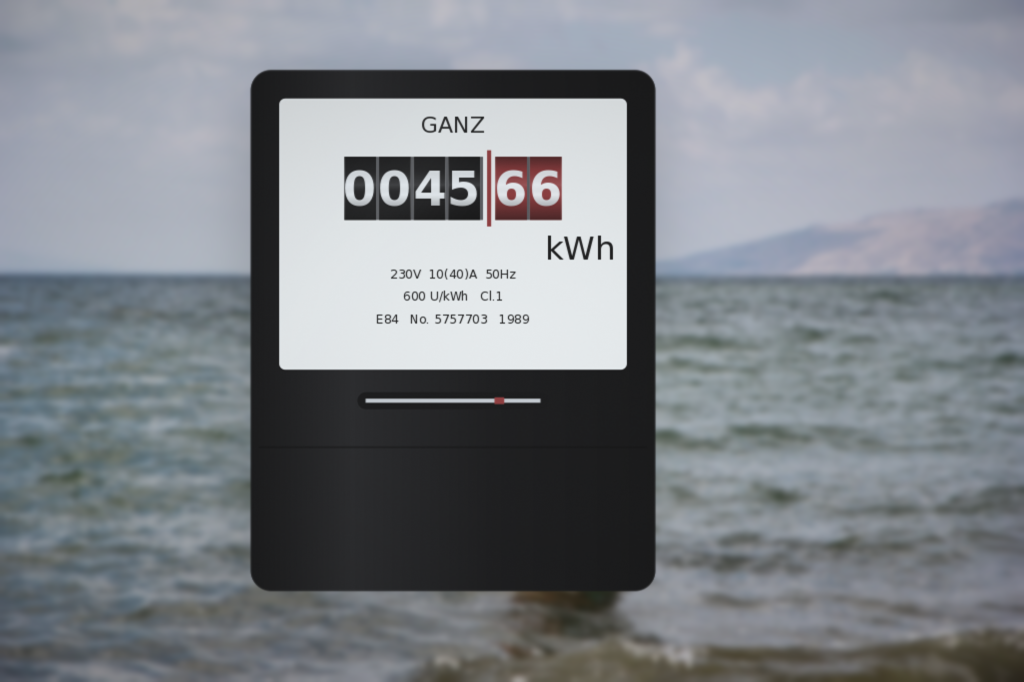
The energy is {"value": 45.66, "unit": "kWh"}
